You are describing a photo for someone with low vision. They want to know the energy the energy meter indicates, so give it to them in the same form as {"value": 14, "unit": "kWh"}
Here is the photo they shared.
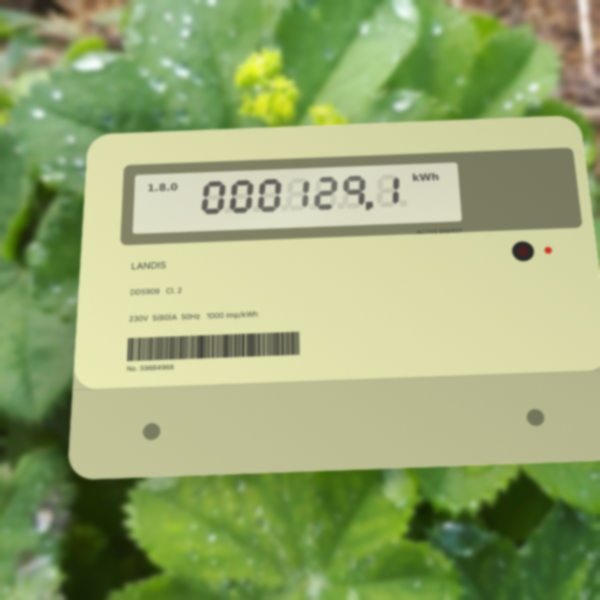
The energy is {"value": 129.1, "unit": "kWh"}
